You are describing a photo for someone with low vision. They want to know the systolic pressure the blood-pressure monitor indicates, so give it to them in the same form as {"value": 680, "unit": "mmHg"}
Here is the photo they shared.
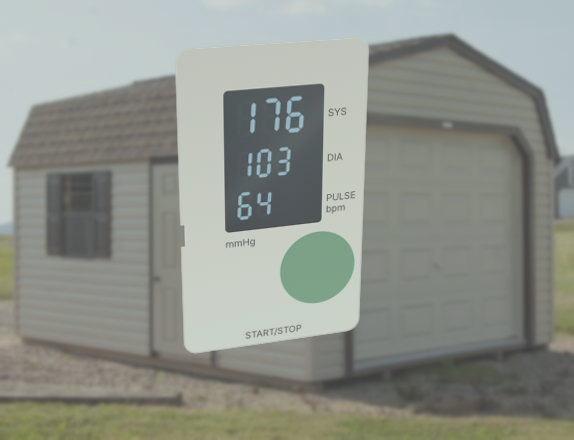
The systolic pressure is {"value": 176, "unit": "mmHg"}
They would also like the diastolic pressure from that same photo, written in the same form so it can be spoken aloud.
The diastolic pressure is {"value": 103, "unit": "mmHg"}
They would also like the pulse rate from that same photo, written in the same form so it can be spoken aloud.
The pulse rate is {"value": 64, "unit": "bpm"}
